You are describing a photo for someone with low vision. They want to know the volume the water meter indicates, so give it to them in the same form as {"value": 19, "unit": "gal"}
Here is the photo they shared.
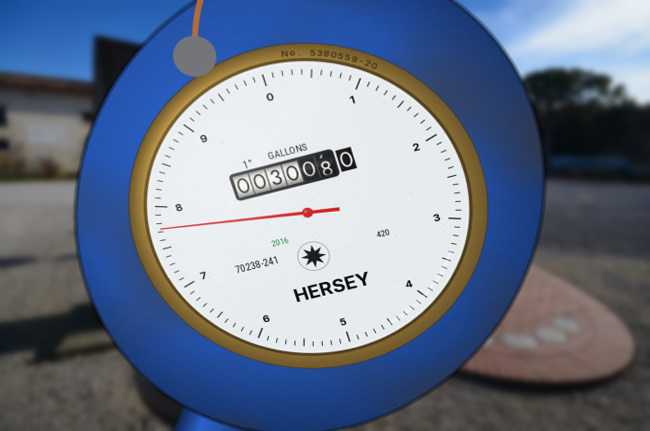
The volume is {"value": 30077.7, "unit": "gal"}
